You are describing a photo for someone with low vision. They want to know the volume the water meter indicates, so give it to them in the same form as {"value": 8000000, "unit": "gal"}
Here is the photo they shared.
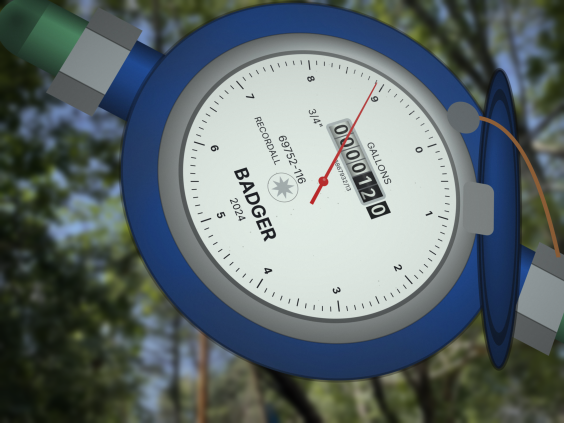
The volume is {"value": 118.9, "unit": "gal"}
